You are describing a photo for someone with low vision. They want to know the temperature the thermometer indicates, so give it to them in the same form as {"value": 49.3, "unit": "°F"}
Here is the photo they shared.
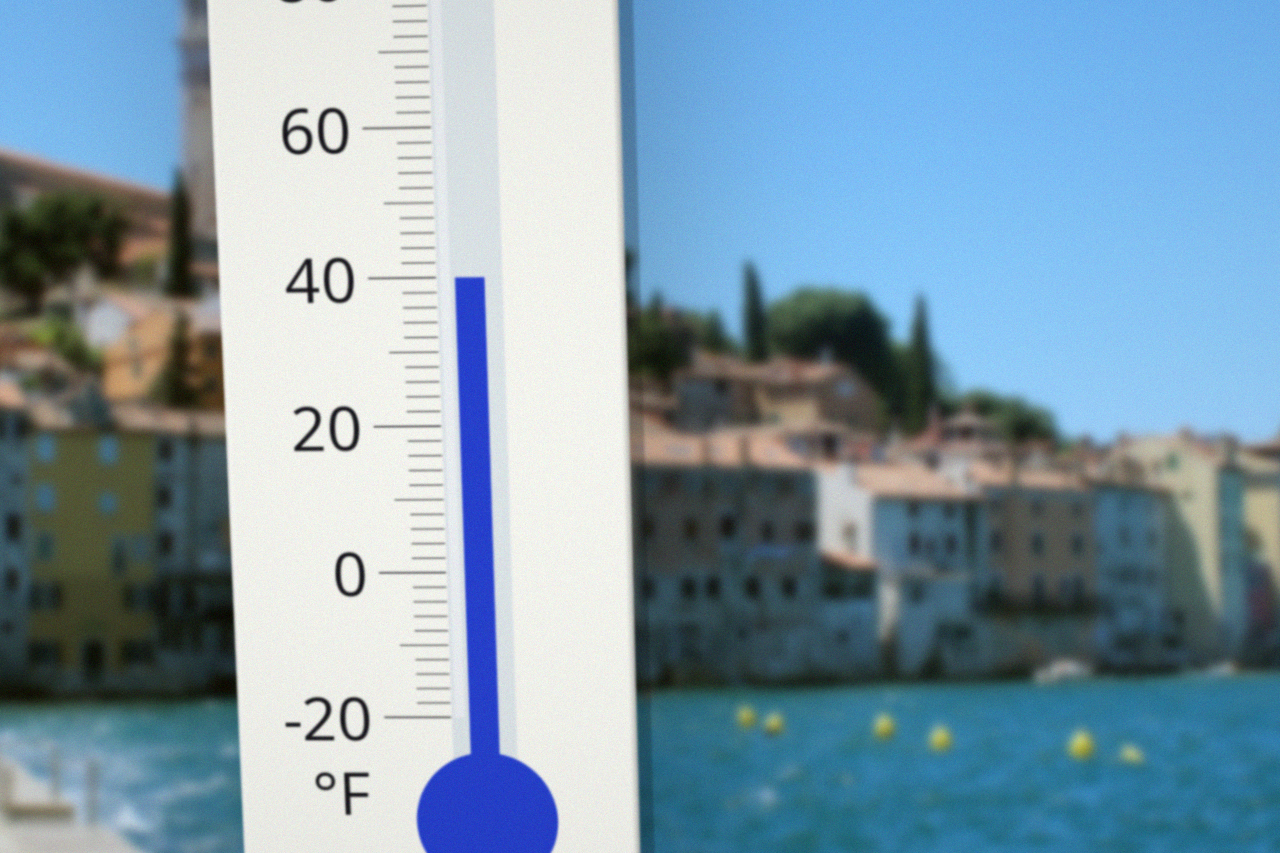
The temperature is {"value": 40, "unit": "°F"}
